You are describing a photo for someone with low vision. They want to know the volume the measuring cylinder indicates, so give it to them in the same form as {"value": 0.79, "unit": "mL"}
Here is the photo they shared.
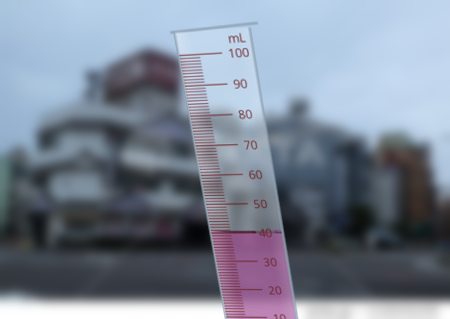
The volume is {"value": 40, "unit": "mL"}
